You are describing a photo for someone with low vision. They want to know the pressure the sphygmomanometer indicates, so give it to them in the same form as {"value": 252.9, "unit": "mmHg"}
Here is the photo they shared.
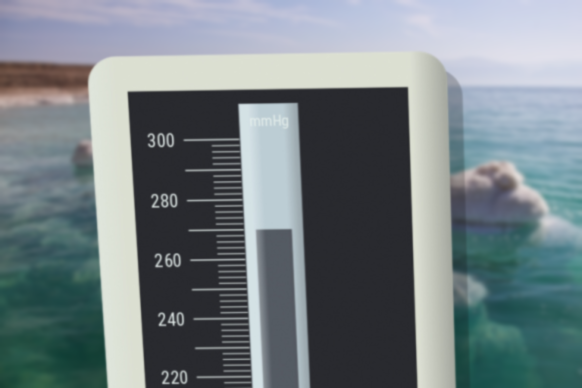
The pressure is {"value": 270, "unit": "mmHg"}
